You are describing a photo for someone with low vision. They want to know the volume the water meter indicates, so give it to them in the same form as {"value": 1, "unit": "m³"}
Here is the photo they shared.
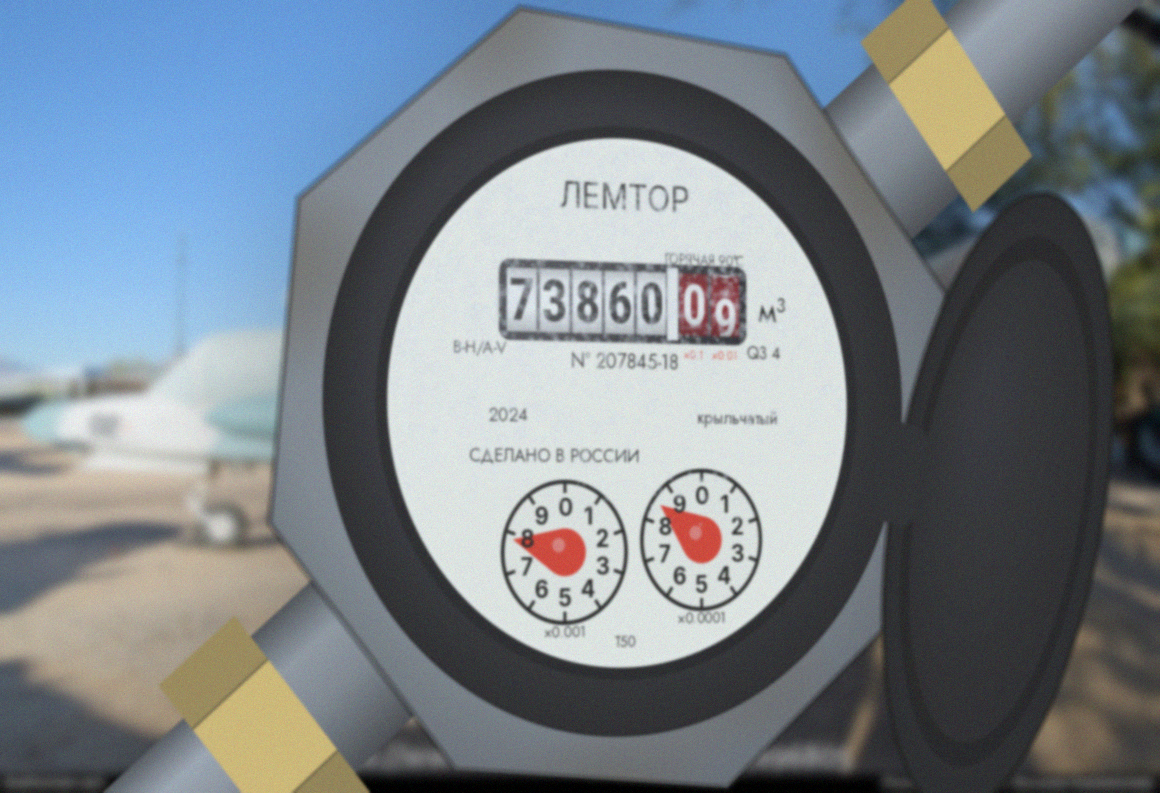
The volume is {"value": 73860.0878, "unit": "m³"}
